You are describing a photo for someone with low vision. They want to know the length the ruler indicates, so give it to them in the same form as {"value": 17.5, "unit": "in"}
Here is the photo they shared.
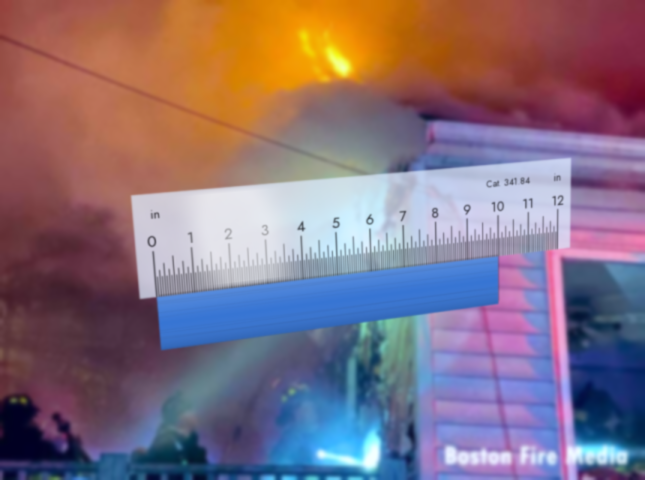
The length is {"value": 10, "unit": "in"}
